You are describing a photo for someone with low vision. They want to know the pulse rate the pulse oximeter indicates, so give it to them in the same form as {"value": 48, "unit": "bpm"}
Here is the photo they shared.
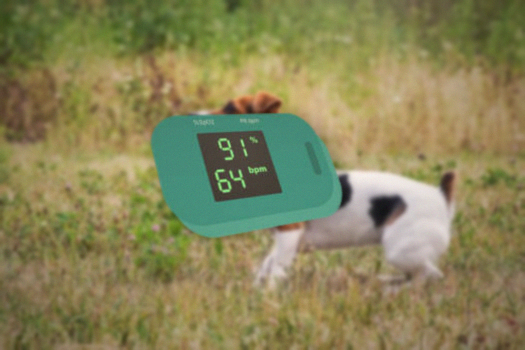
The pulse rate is {"value": 64, "unit": "bpm"}
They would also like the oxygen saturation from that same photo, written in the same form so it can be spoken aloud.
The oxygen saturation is {"value": 91, "unit": "%"}
